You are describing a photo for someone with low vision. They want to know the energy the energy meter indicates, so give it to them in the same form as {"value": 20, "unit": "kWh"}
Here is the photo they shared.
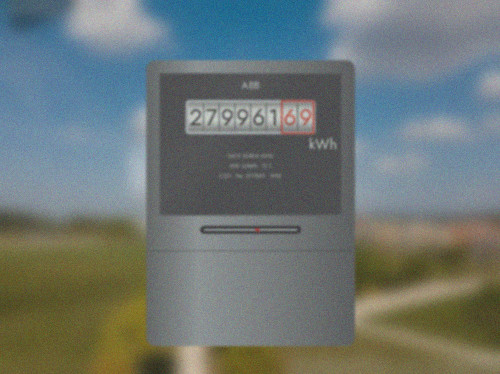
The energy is {"value": 279961.69, "unit": "kWh"}
